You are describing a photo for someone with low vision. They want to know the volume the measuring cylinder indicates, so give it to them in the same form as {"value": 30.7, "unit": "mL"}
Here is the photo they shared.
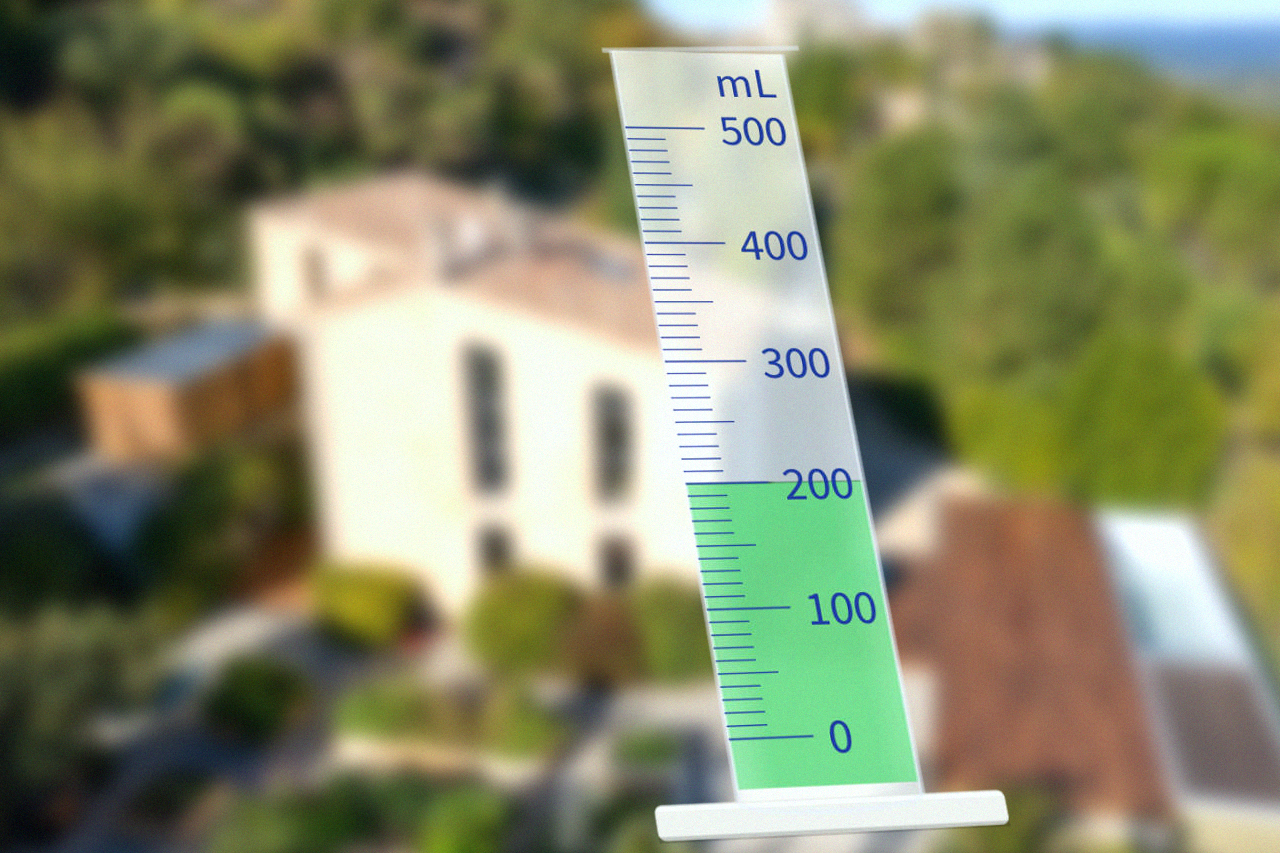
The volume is {"value": 200, "unit": "mL"}
